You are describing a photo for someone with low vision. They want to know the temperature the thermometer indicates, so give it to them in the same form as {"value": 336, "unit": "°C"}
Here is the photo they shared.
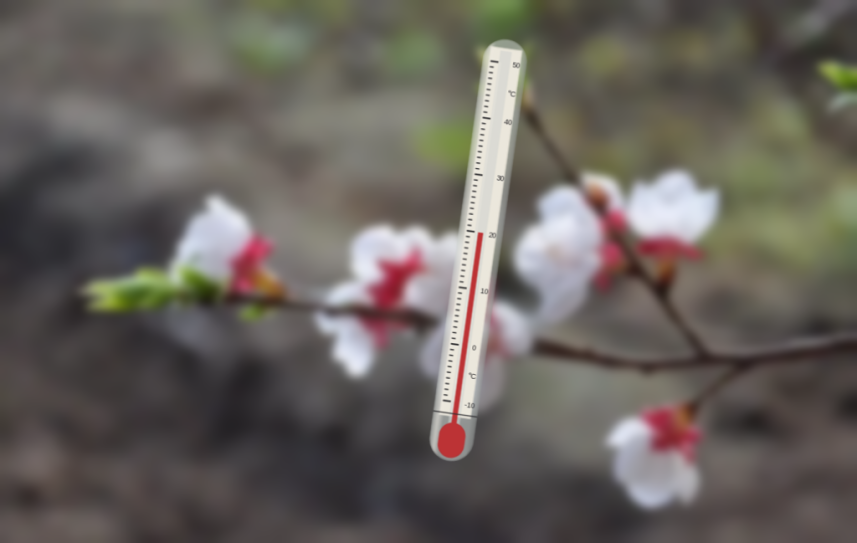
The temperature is {"value": 20, "unit": "°C"}
